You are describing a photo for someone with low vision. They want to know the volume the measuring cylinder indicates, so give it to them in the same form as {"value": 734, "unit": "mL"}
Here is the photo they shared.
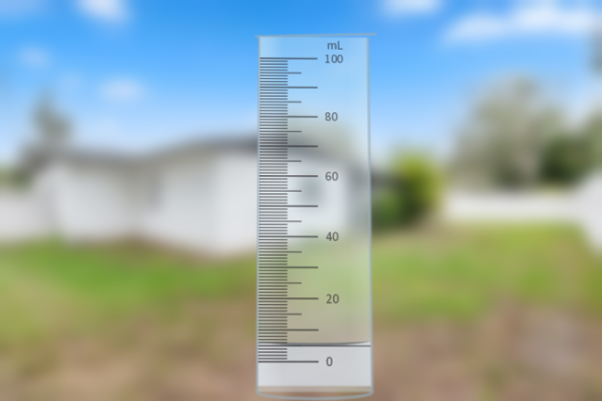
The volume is {"value": 5, "unit": "mL"}
